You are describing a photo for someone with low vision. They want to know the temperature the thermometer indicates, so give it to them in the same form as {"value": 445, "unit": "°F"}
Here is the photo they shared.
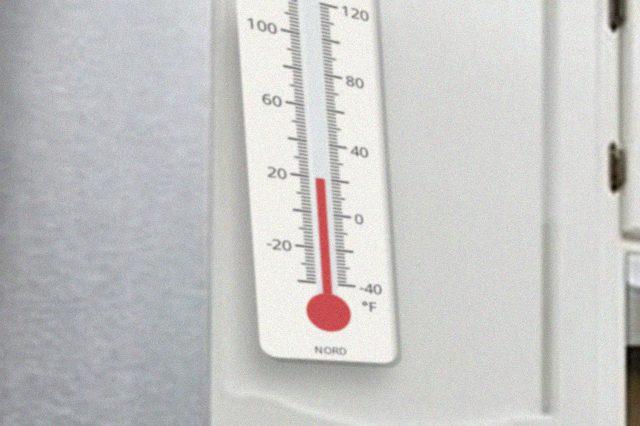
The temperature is {"value": 20, "unit": "°F"}
